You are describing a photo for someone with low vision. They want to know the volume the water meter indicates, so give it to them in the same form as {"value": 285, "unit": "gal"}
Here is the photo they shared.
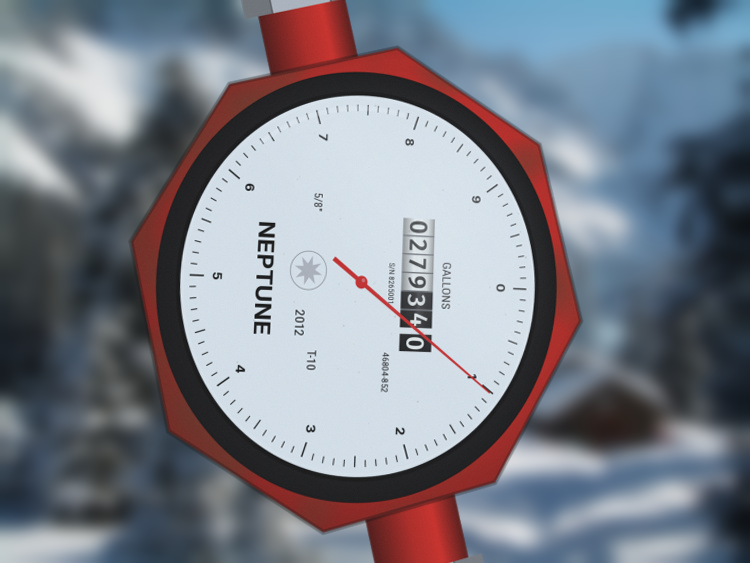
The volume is {"value": 279341.0, "unit": "gal"}
